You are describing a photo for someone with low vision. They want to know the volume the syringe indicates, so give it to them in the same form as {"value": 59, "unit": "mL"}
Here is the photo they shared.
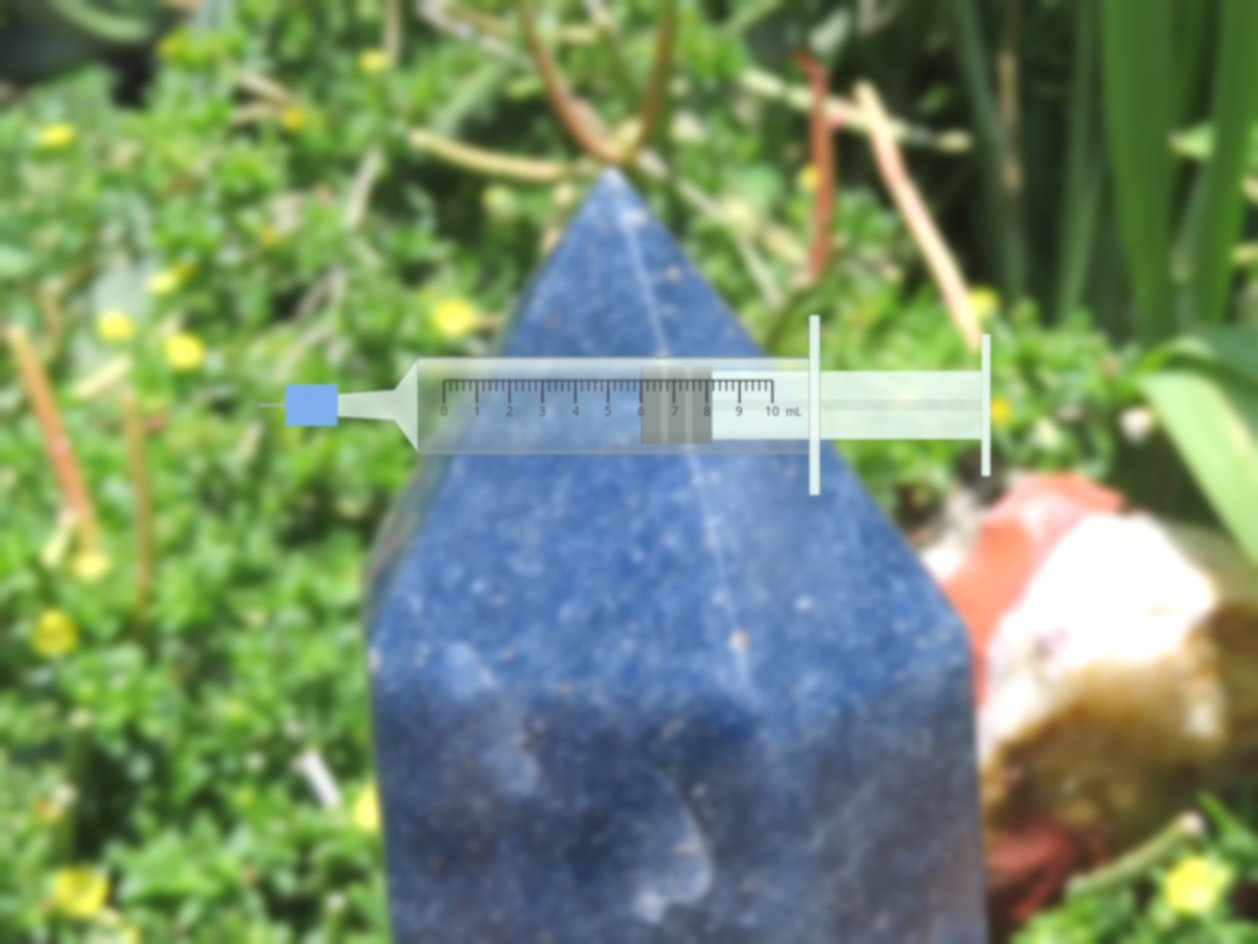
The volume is {"value": 6, "unit": "mL"}
